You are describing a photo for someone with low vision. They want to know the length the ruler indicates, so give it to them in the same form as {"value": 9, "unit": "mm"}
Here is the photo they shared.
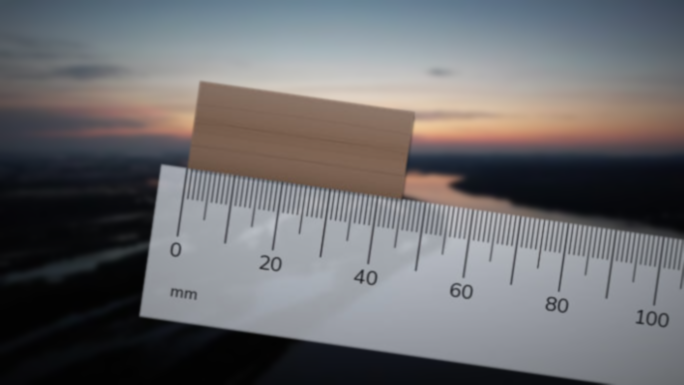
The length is {"value": 45, "unit": "mm"}
